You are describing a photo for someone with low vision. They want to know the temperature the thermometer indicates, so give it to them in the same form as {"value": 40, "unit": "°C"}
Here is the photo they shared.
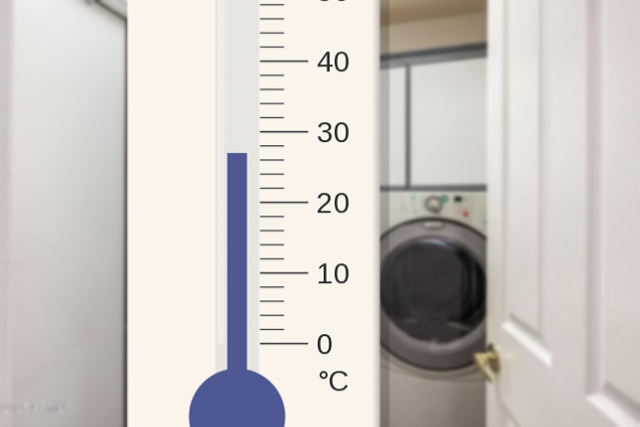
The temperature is {"value": 27, "unit": "°C"}
